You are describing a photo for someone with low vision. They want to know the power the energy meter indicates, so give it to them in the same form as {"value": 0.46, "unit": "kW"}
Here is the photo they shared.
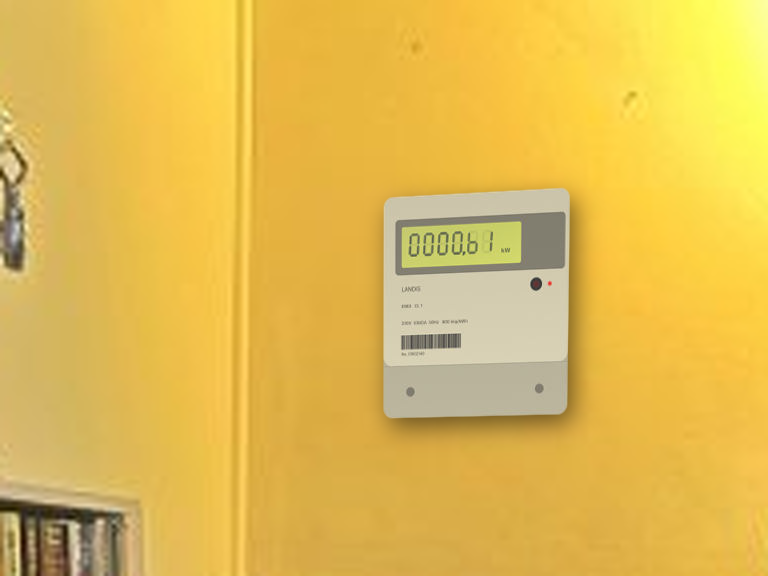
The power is {"value": 0.61, "unit": "kW"}
